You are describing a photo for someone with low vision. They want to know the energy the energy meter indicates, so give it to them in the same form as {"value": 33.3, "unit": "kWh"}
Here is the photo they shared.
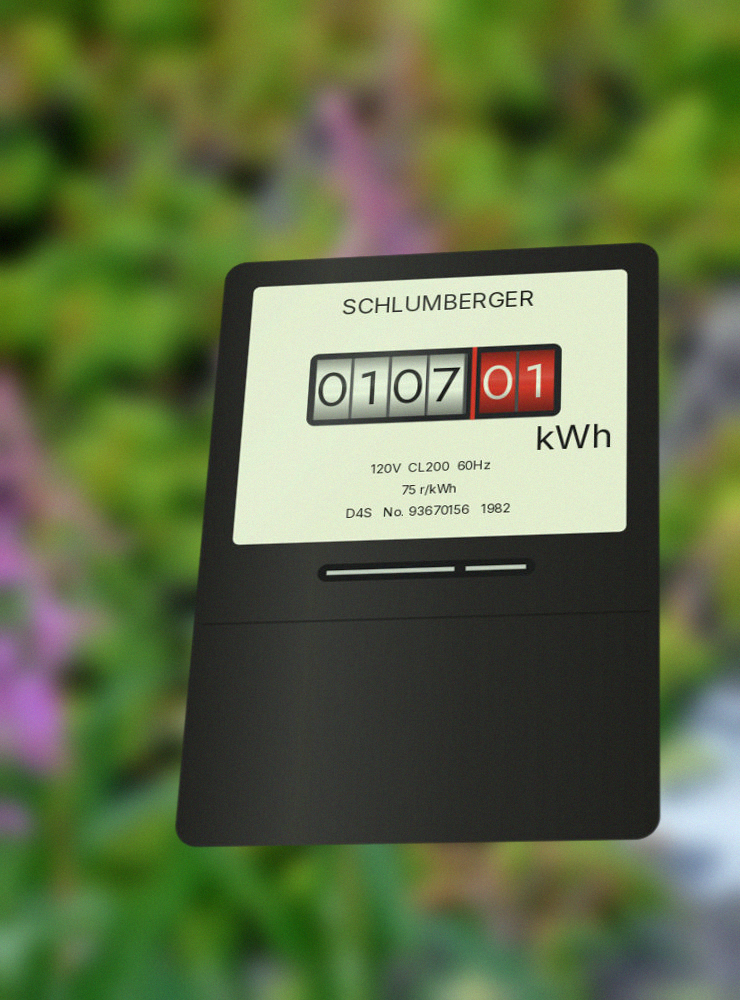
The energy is {"value": 107.01, "unit": "kWh"}
